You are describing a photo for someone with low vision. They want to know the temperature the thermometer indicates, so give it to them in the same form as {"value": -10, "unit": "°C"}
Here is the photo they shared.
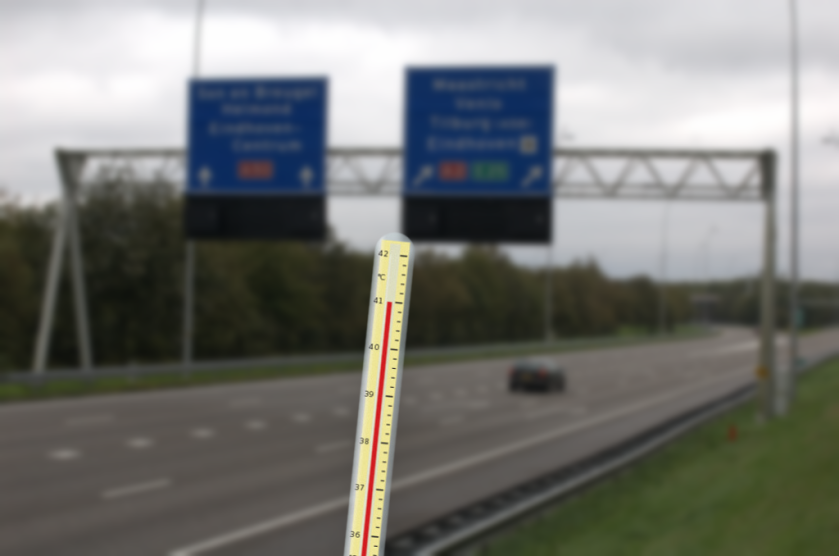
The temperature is {"value": 41, "unit": "°C"}
